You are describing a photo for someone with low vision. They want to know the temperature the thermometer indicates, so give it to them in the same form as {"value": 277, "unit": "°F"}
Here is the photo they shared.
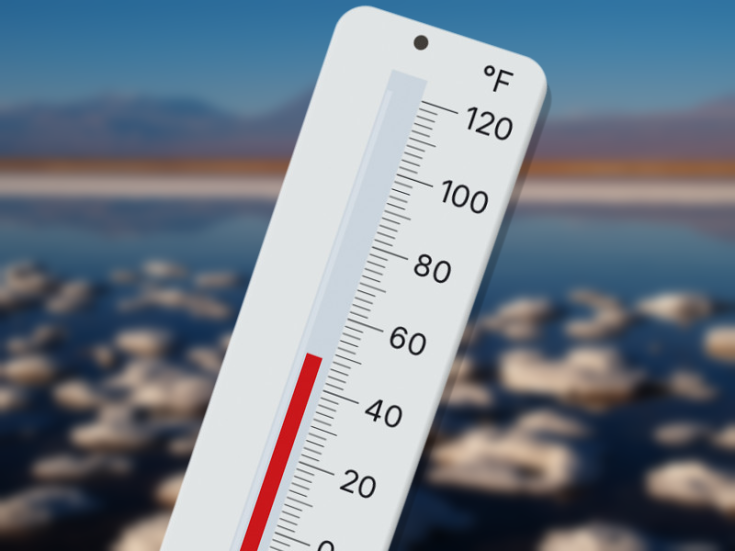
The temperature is {"value": 48, "unit": "°F"}
